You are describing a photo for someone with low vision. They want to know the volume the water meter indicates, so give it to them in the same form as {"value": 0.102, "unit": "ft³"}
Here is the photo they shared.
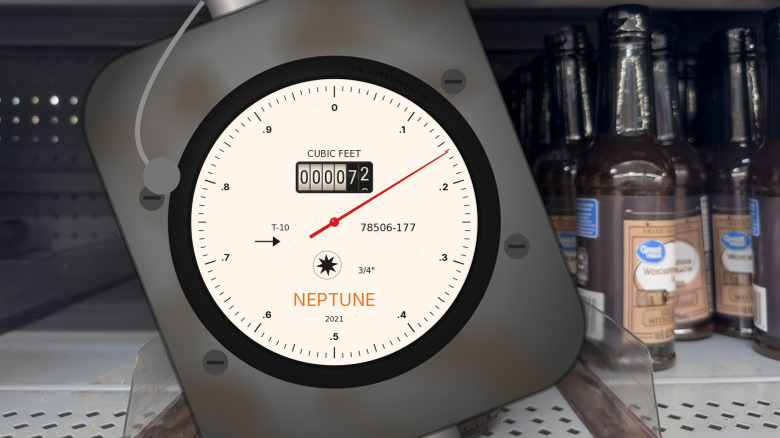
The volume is {"value": 72.16, "unit": "ft³"}
